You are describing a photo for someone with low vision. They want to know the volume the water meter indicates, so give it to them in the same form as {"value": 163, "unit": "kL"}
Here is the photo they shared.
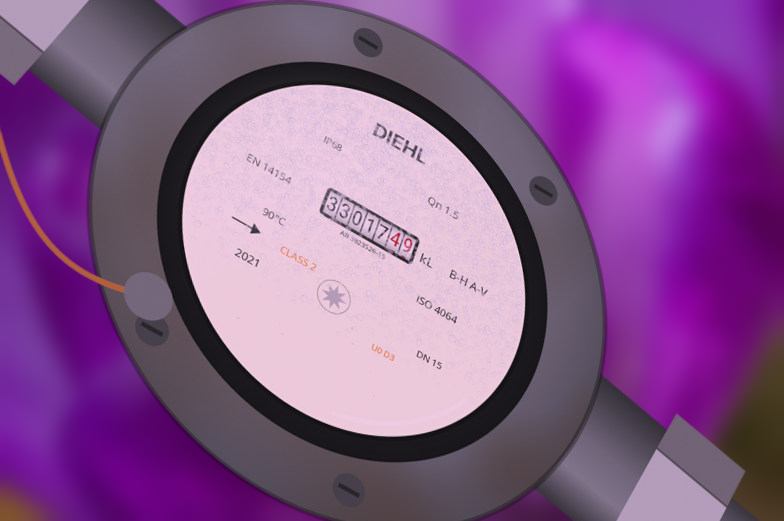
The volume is {"value": 33017.49, "unit": "kL"}
